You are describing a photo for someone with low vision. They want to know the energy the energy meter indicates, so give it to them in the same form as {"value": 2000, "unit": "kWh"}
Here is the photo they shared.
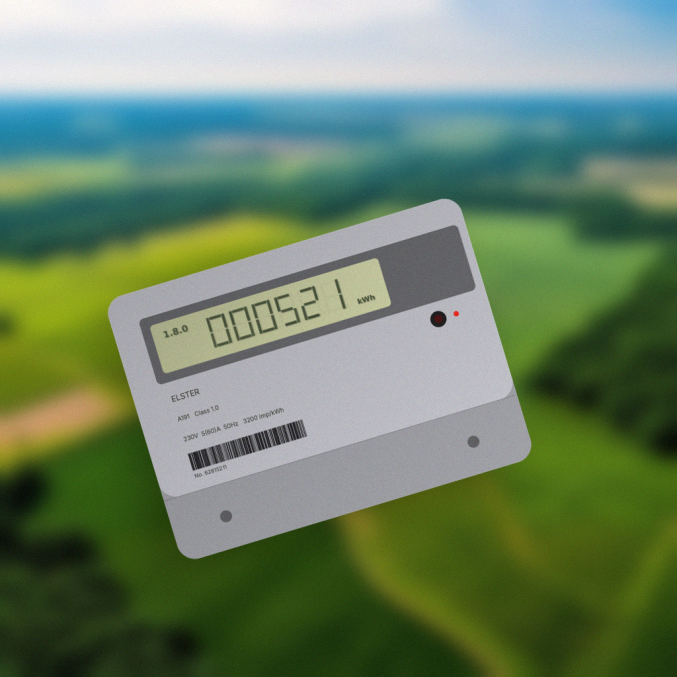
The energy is {"value": 521, "unit": "kWh"}
